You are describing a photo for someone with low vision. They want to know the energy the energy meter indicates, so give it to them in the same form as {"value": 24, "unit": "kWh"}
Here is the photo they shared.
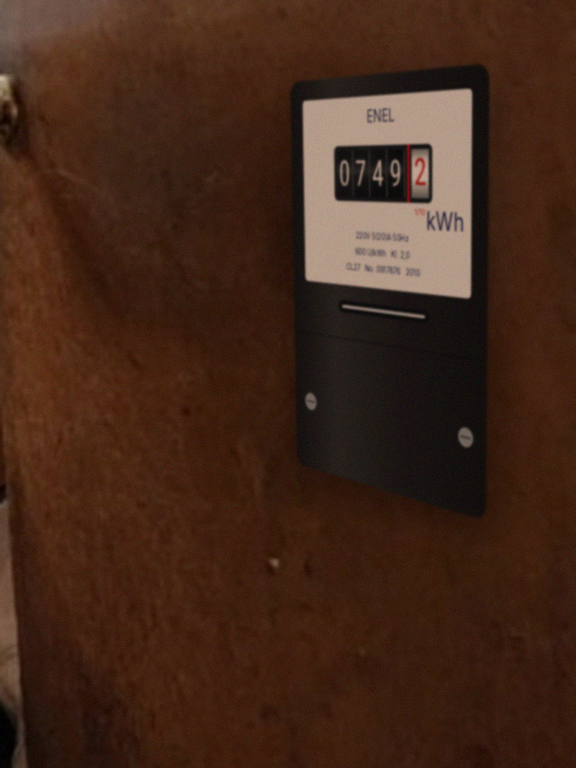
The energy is {"value": 749.2, "unit": "kWh"}
